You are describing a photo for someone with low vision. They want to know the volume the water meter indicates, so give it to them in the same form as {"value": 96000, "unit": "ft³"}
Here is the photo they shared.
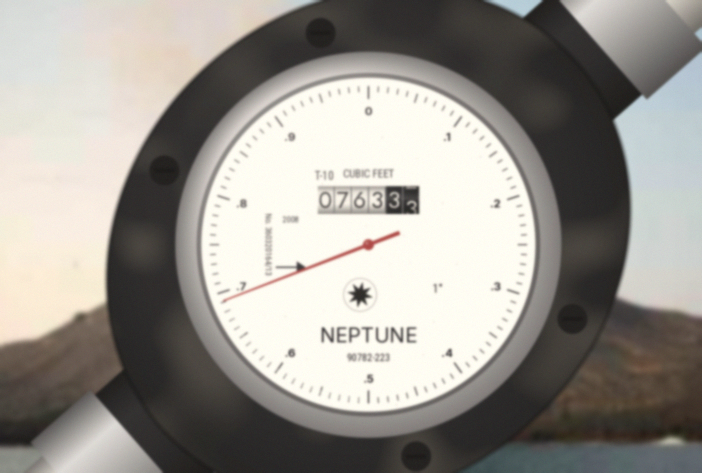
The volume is {"value": 76332.69, "unit": "ft³"}
